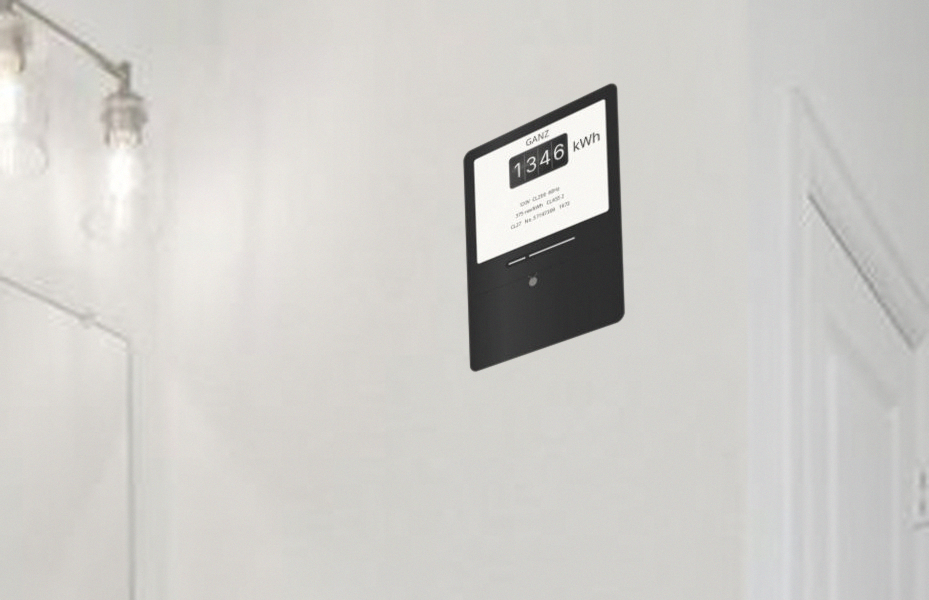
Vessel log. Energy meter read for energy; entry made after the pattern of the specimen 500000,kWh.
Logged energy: 1346,kWh
